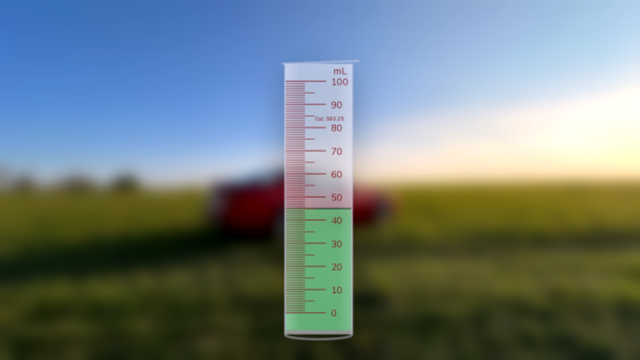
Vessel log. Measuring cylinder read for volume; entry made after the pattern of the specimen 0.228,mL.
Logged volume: 45,mL
